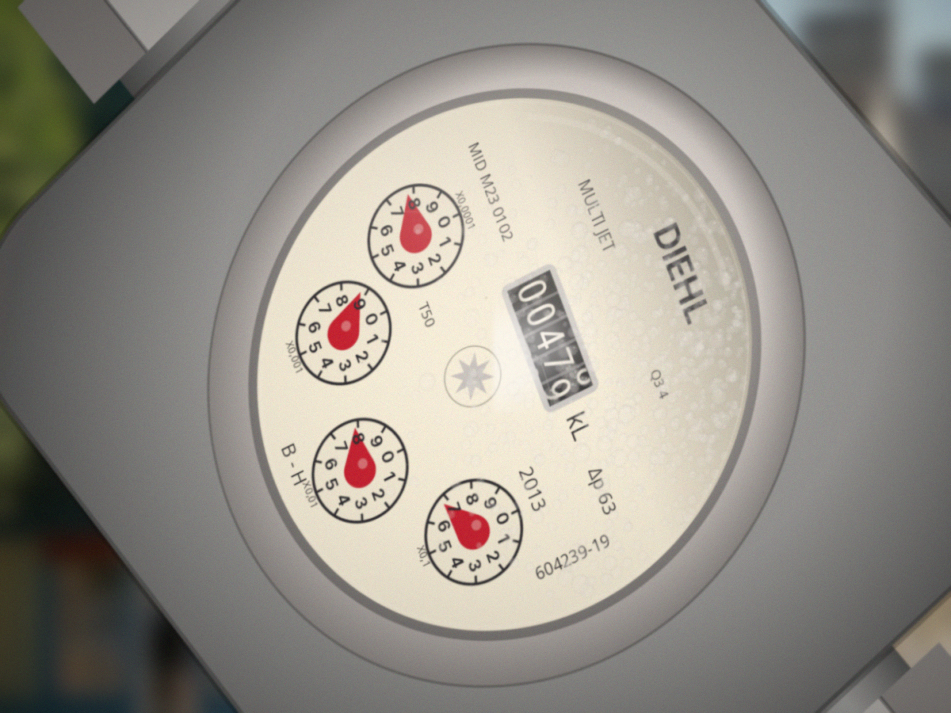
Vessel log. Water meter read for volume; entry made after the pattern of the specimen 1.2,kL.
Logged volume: 478.6787,kL
